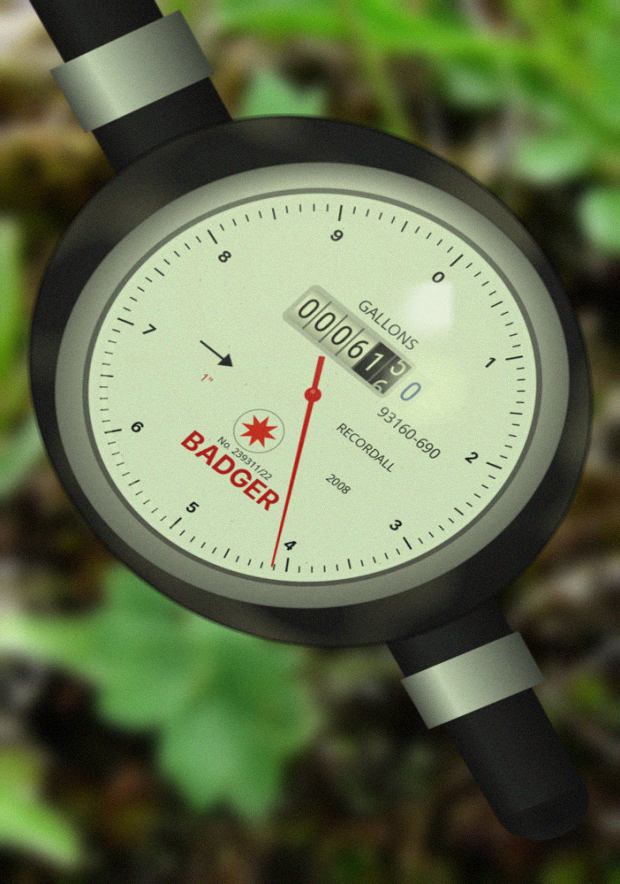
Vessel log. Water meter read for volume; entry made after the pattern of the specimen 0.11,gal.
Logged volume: 6154.1,gal
